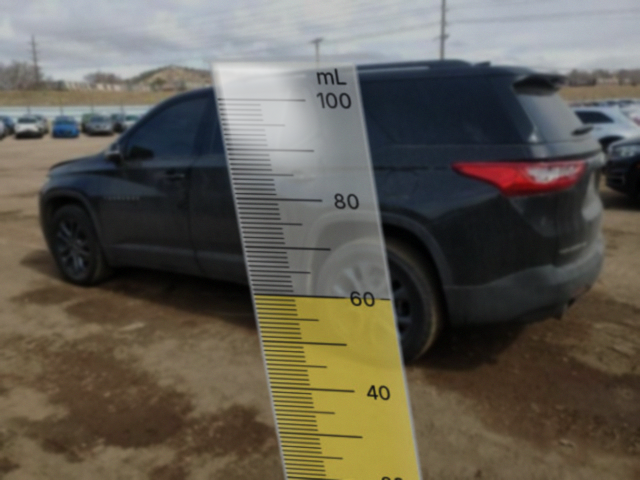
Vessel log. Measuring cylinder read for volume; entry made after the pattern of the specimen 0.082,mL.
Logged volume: 60,mL
